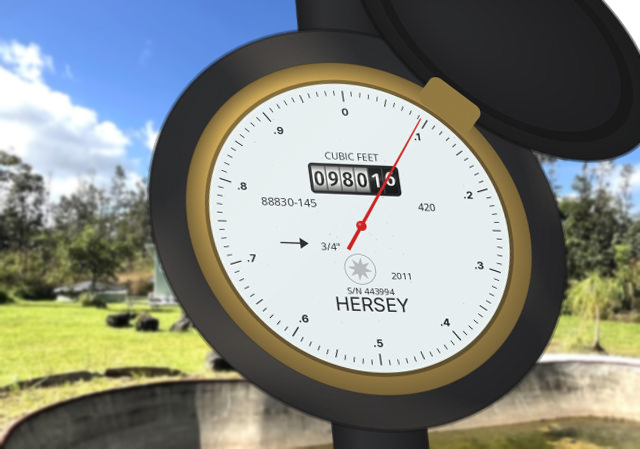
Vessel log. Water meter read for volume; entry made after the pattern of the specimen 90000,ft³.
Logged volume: 98016.09,ft³
